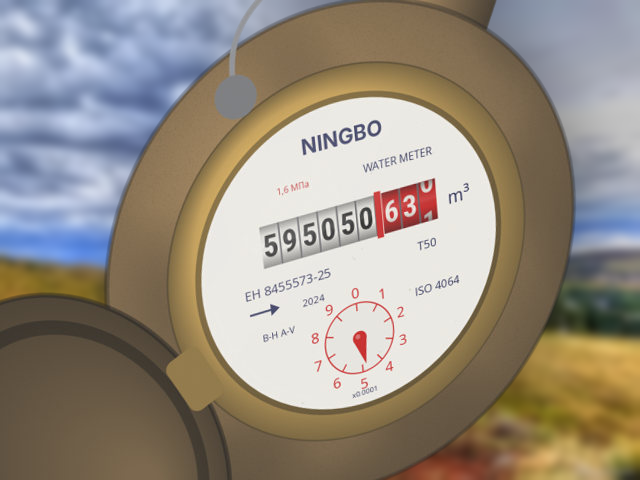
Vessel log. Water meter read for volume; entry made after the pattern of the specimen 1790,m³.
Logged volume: 595050.6304,m³
